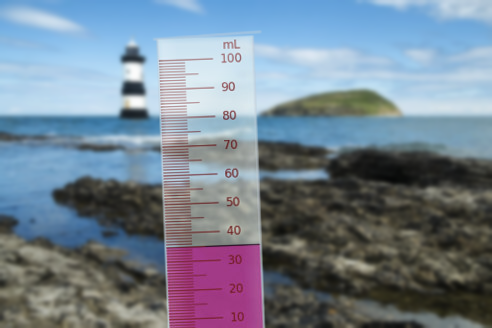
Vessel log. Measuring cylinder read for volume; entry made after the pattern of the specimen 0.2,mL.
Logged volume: 35,mL
